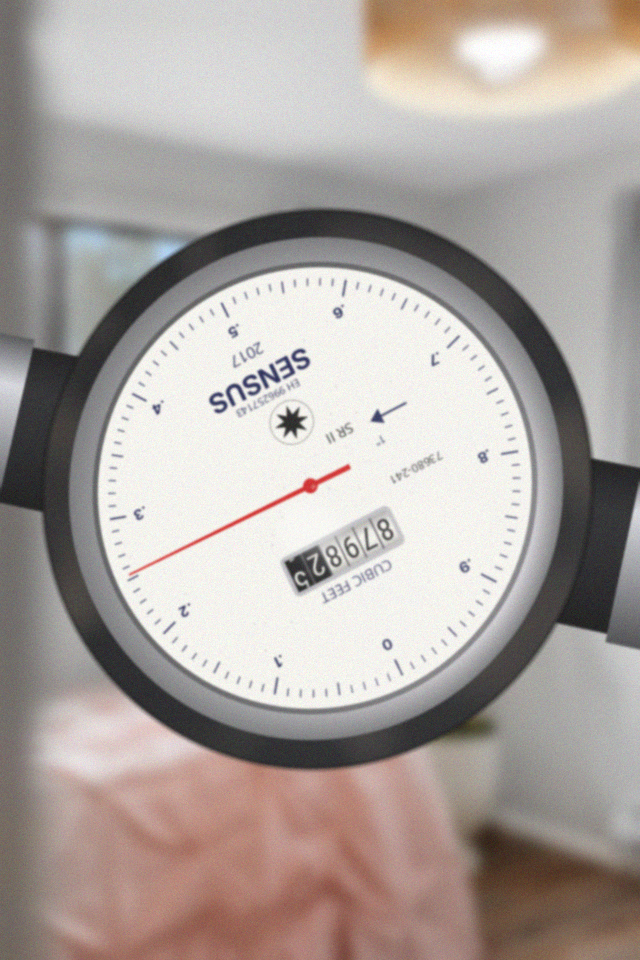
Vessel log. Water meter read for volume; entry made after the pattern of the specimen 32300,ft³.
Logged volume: 879825.25,ft³
